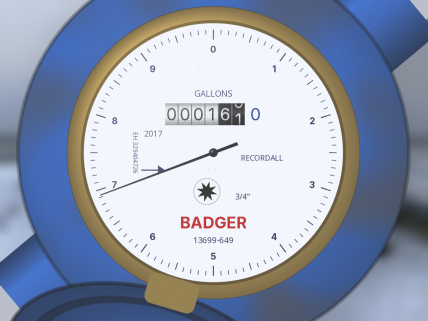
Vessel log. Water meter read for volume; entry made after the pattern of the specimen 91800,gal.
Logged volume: 1606.9,gal
